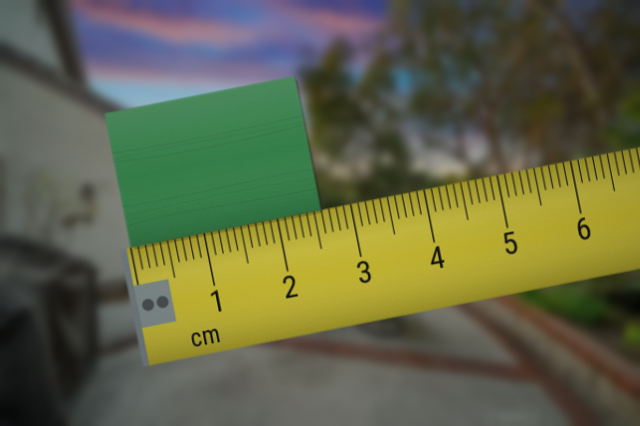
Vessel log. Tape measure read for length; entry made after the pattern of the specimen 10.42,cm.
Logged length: 2.6,cm
